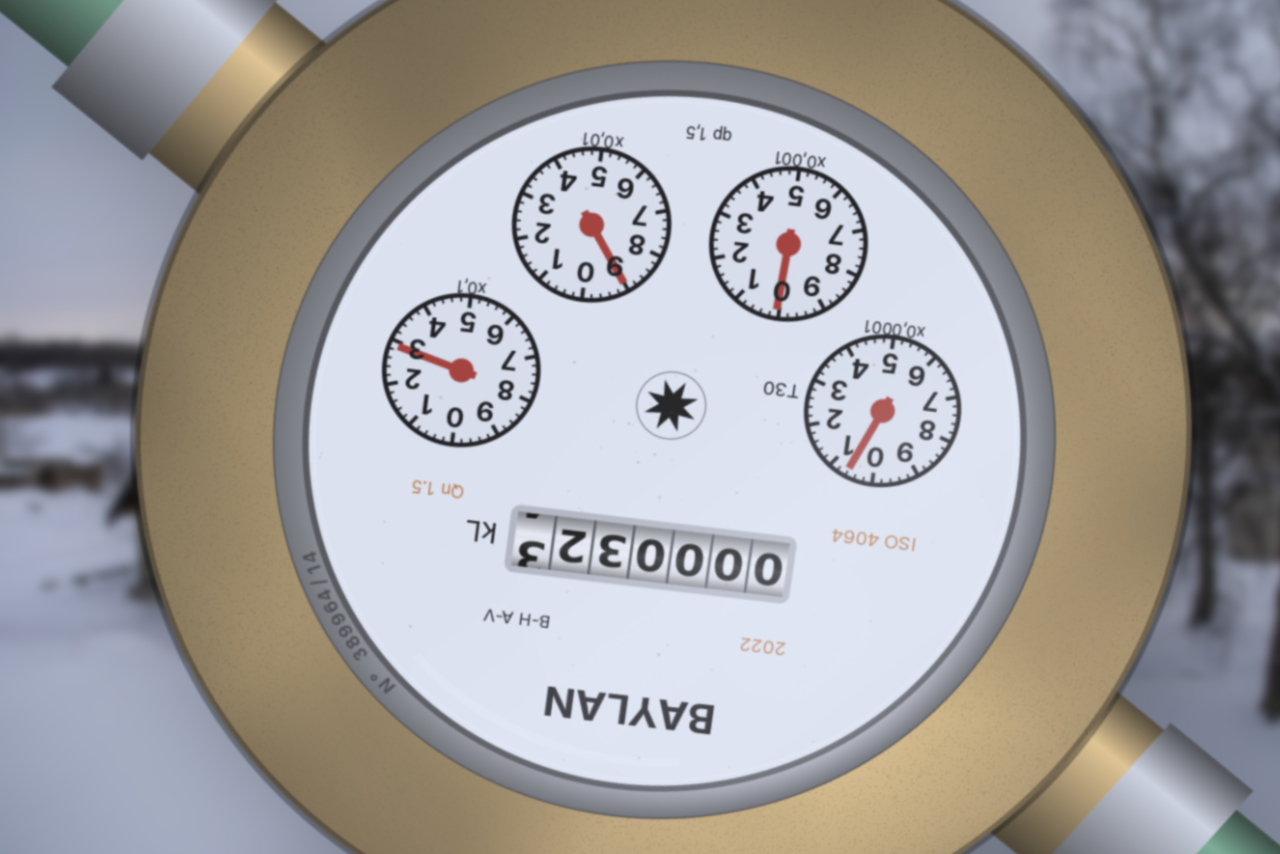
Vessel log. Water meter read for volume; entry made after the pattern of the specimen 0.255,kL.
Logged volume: 323.2900,kL
